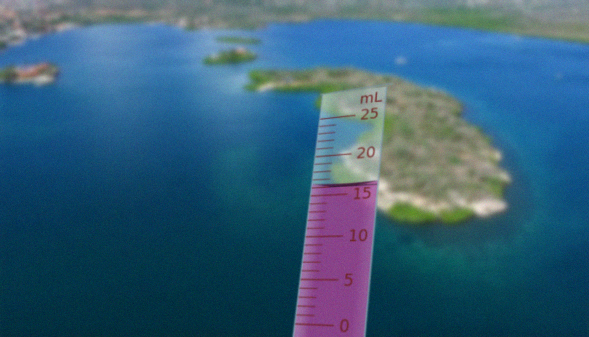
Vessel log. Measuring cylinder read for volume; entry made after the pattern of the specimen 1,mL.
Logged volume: 16,mL
